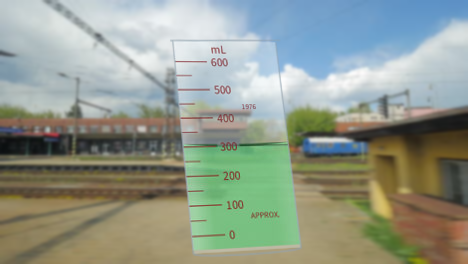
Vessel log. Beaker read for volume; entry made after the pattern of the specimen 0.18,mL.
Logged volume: 300,mL
